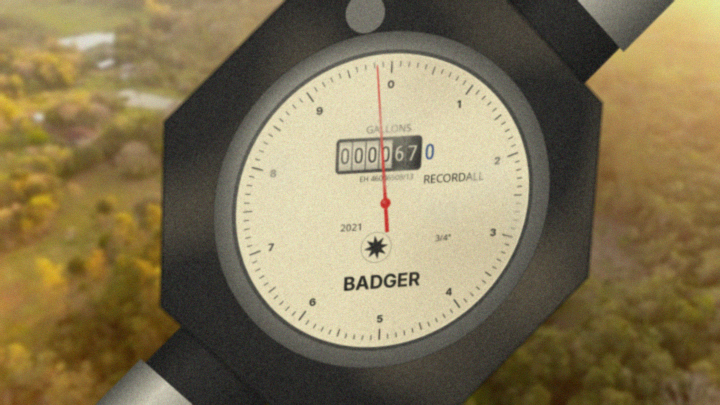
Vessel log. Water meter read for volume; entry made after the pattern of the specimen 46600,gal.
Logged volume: 669.8,gal
